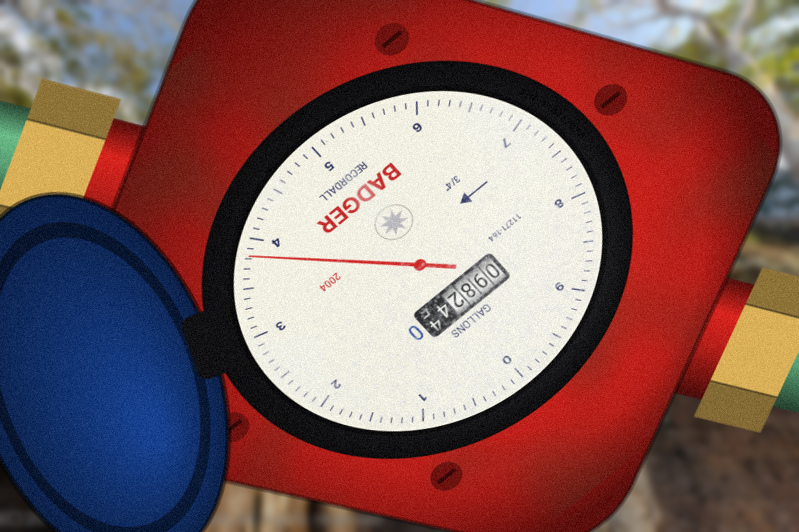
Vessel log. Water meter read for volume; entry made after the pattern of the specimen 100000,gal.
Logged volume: 982443.8,gal
